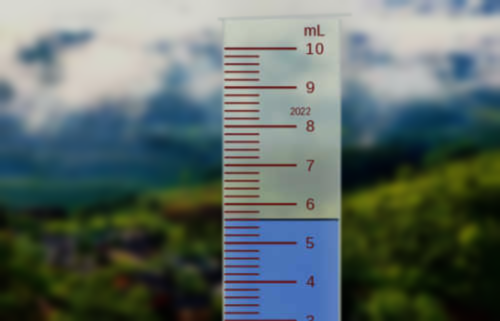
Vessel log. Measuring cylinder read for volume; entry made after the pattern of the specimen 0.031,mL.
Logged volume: 5.6,mL
